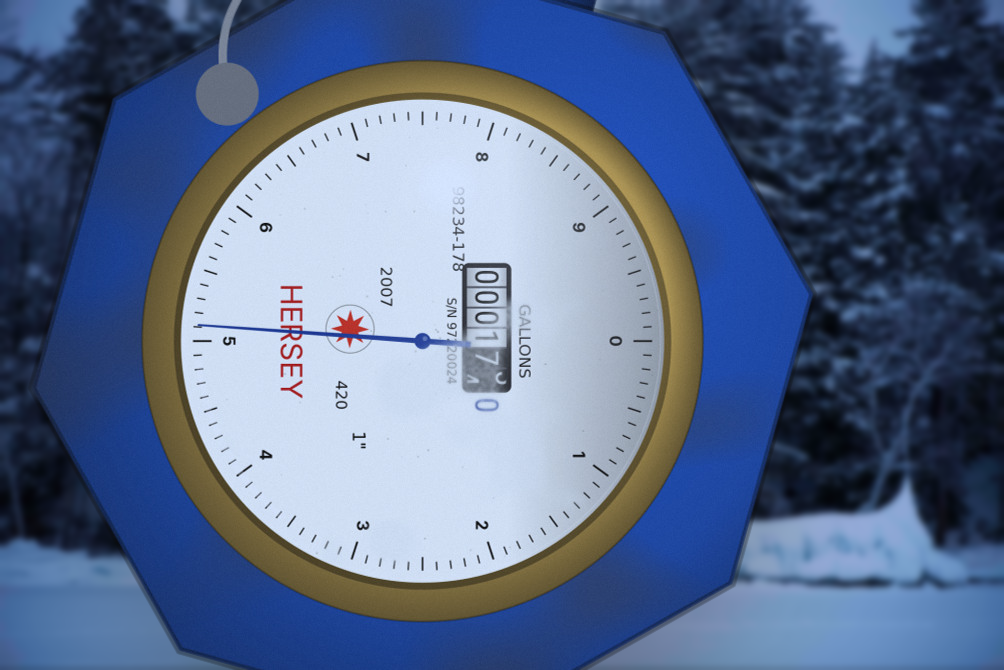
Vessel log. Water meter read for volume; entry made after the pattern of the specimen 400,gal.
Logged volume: 1735.1,gal
